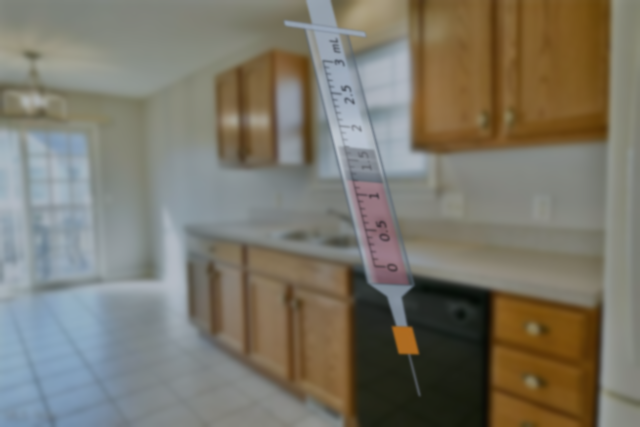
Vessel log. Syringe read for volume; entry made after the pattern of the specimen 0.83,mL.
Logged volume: 1.2,mL
